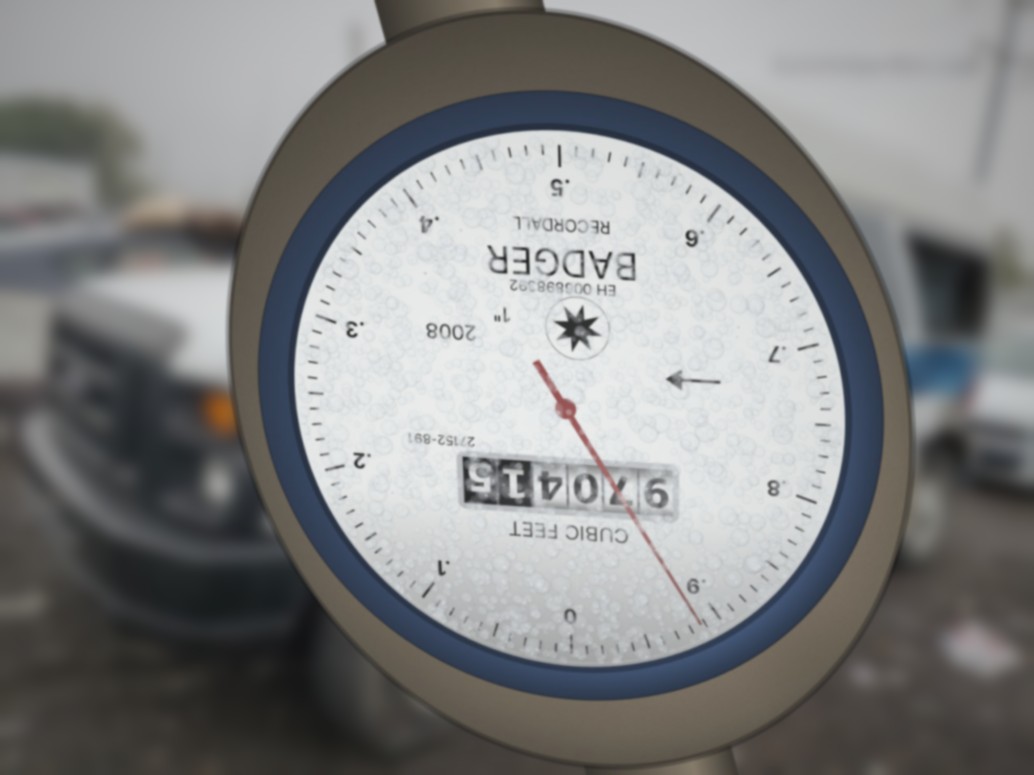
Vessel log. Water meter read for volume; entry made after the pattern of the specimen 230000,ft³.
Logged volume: 970414.91,ft³
